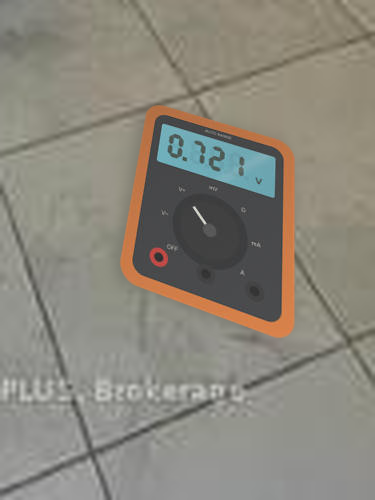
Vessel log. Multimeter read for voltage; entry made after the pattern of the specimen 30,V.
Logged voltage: 0.721,V
